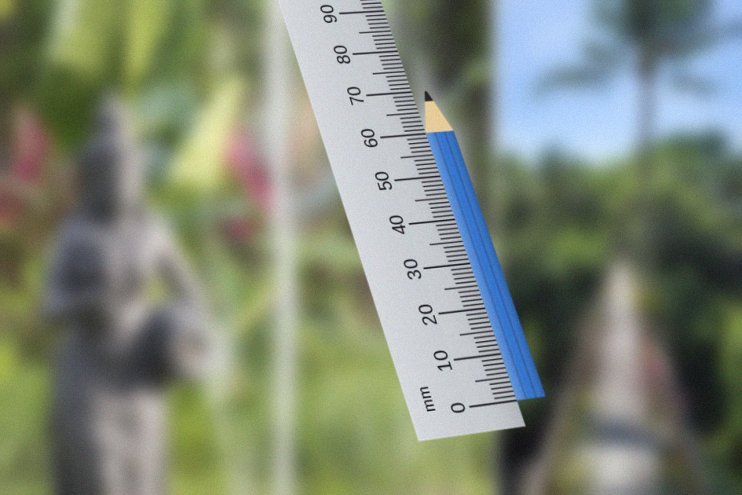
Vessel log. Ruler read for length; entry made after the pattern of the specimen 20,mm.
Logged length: 70,mm
